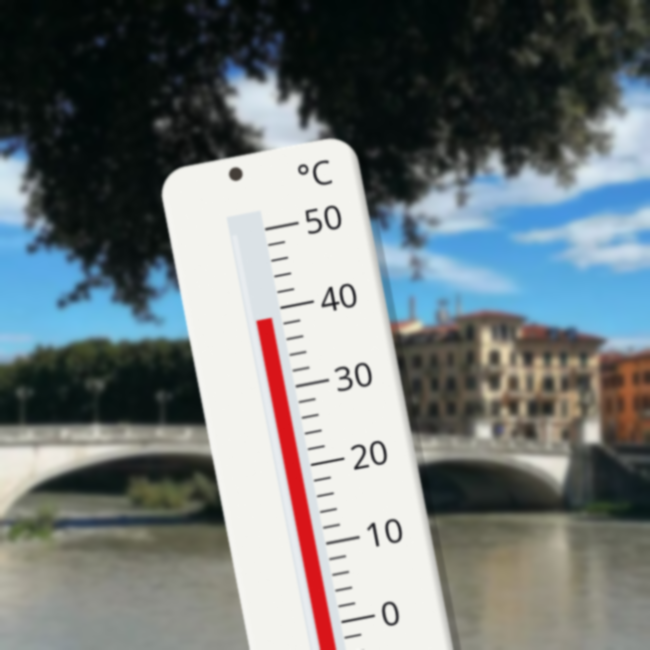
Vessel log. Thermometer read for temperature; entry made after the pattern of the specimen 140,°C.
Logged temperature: 39,°C
